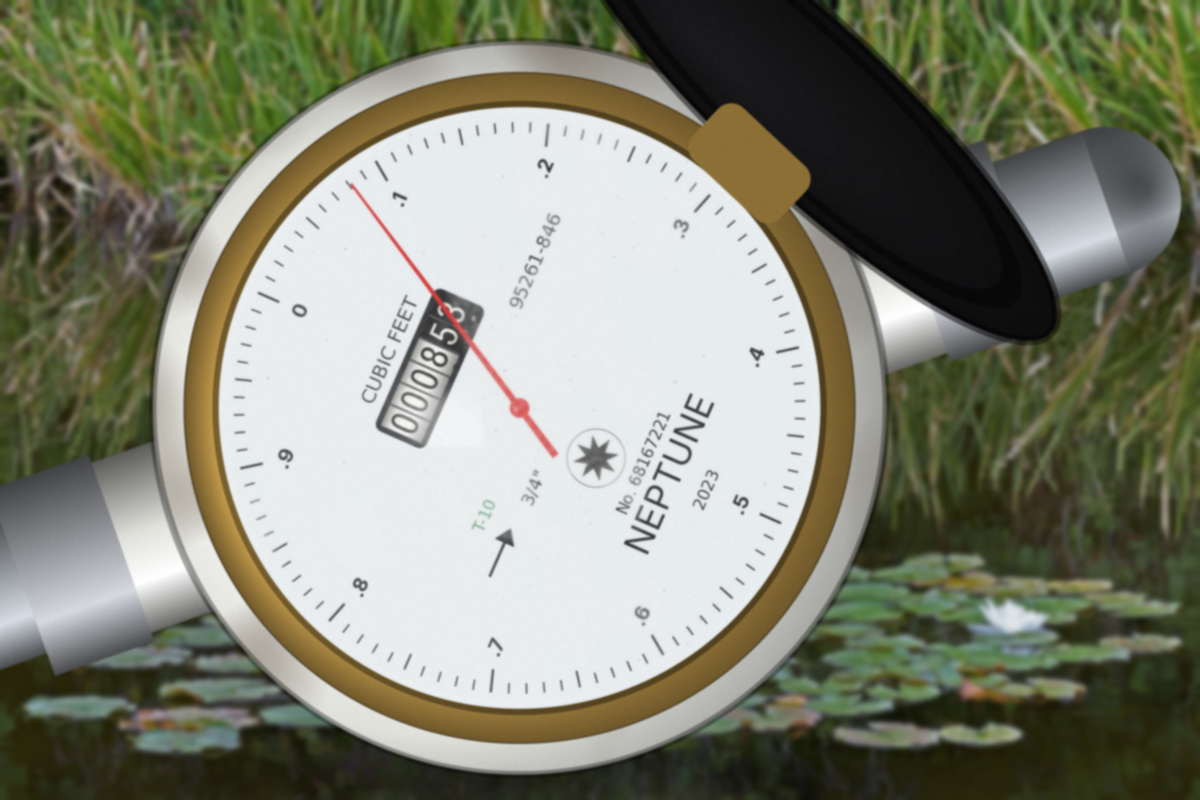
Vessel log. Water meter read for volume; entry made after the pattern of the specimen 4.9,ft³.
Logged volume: 853.08,ft³
